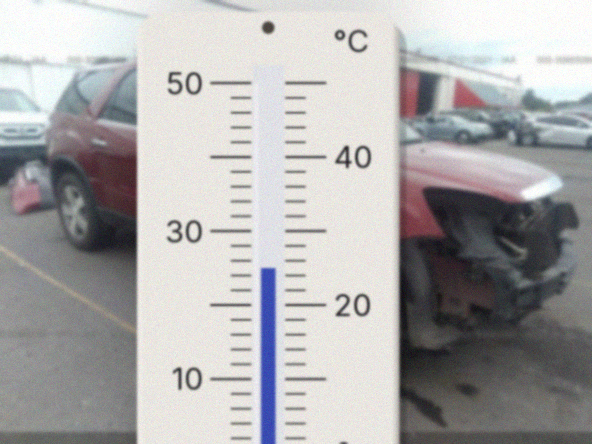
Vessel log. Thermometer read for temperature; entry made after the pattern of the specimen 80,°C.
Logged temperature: 25,°C
